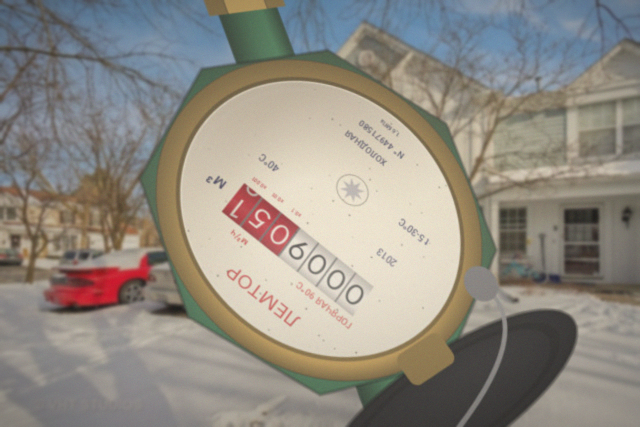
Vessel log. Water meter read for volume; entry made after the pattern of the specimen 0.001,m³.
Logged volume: 9.051,m³
